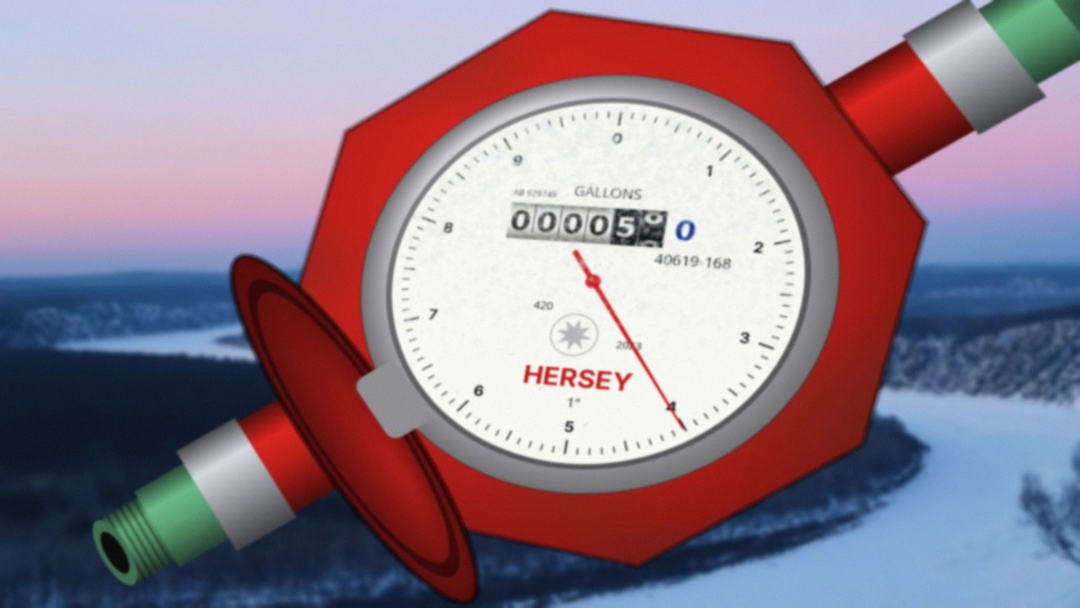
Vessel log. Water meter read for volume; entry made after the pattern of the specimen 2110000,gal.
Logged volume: 584.0,gal
